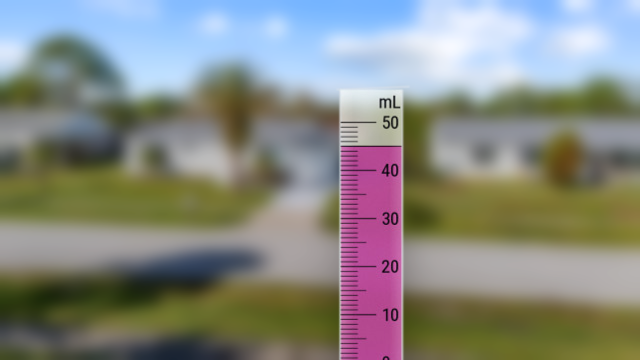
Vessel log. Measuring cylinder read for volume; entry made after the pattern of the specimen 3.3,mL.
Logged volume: 45,mL
